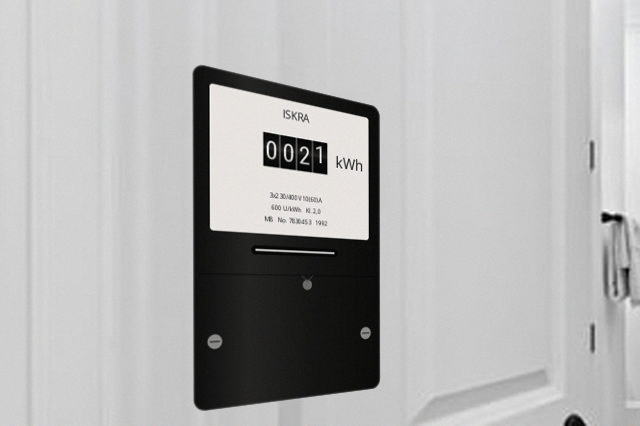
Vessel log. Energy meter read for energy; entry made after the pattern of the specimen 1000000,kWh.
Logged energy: 21,kWh
